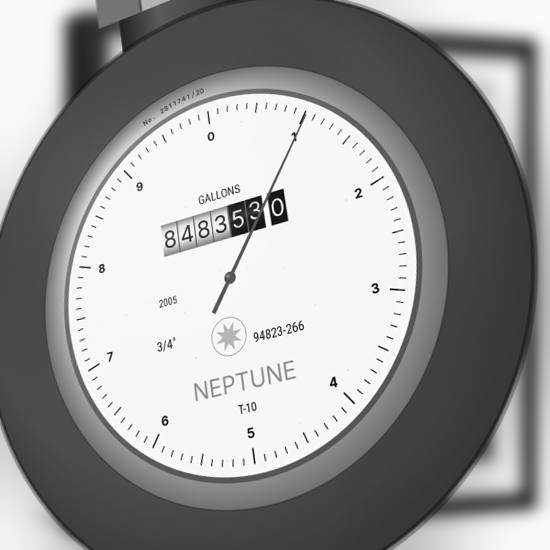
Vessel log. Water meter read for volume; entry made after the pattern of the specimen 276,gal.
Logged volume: 8483531.0,gal
